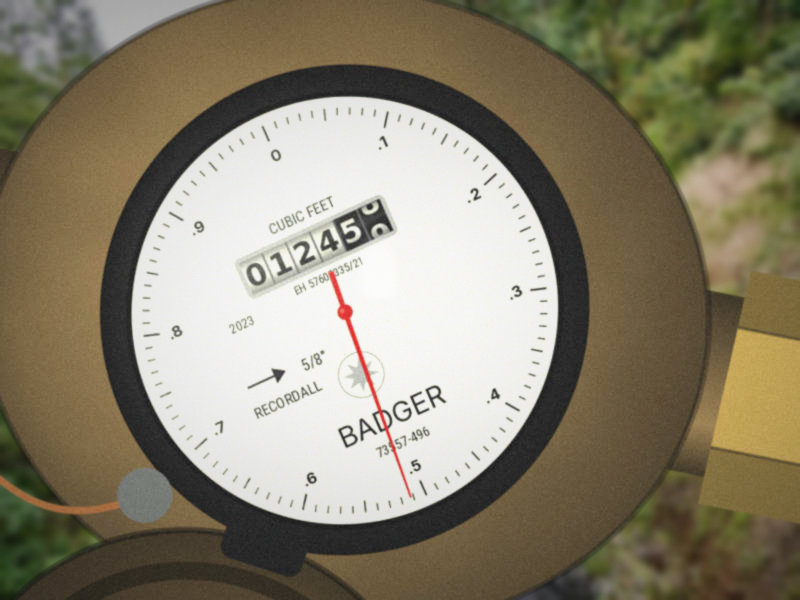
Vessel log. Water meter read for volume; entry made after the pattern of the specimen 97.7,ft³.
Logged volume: 12458.51,ft³
